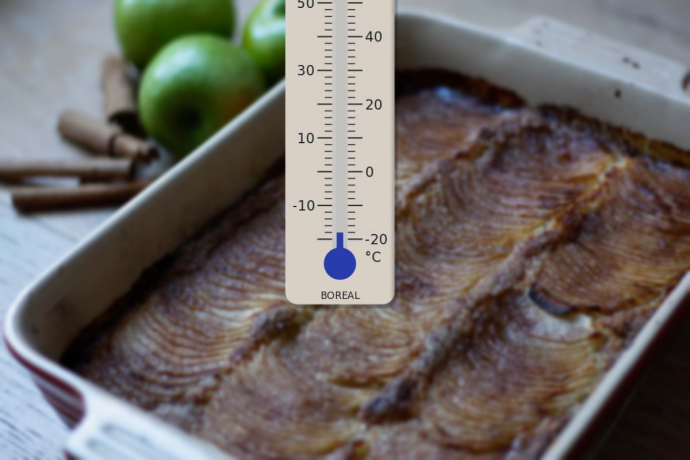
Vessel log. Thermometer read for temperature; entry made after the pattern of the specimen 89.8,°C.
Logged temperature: -18,°C
